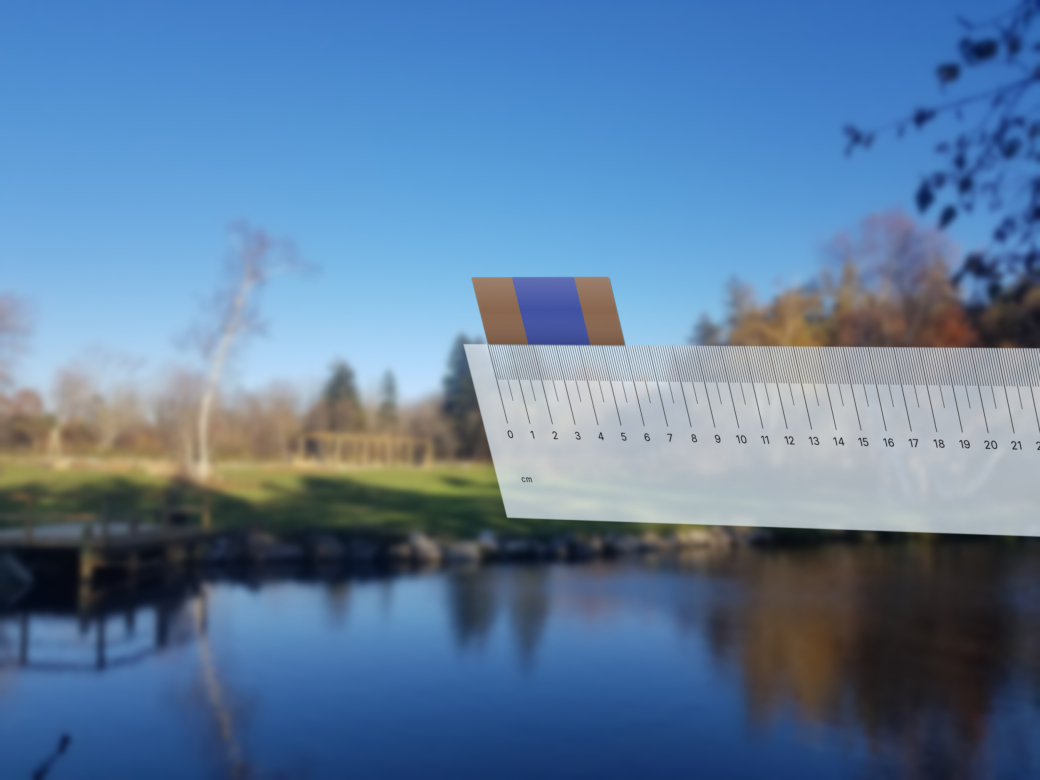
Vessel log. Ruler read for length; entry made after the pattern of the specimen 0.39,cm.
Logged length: 6,cm
